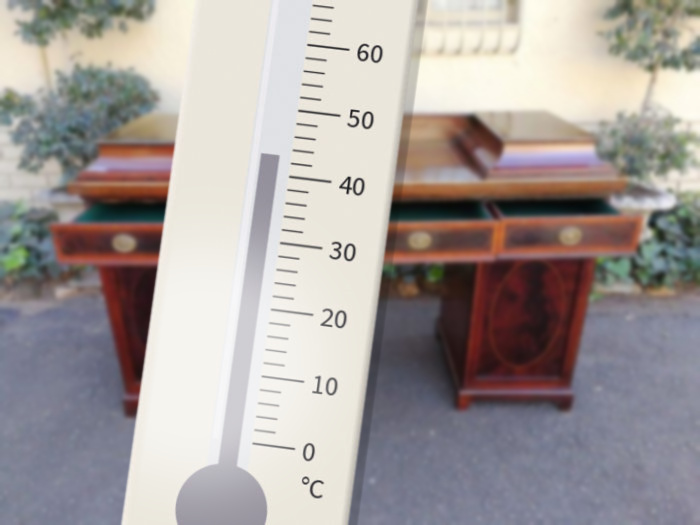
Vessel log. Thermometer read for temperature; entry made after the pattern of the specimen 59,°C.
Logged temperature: 43,°C
